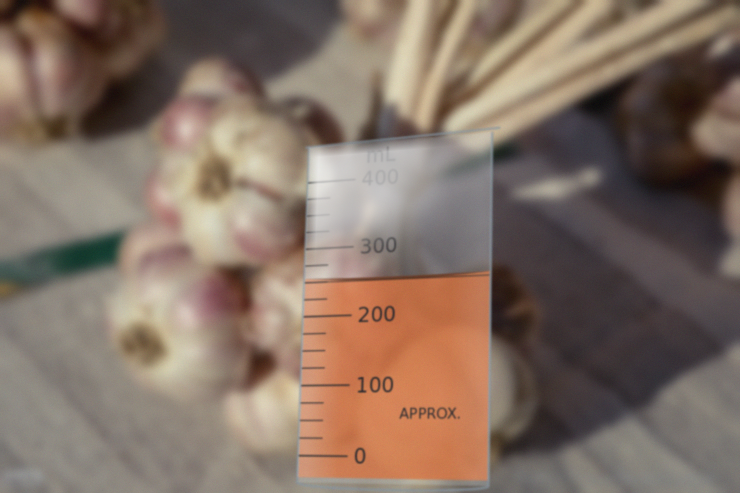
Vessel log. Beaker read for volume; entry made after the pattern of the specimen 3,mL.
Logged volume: 250,mL
